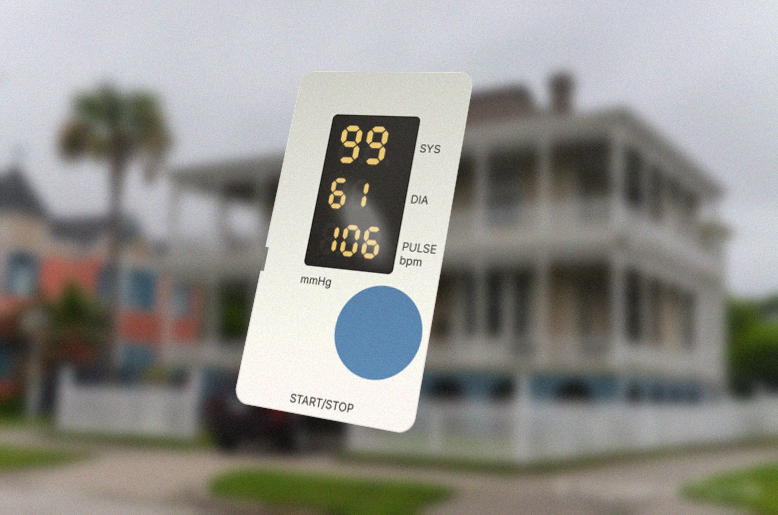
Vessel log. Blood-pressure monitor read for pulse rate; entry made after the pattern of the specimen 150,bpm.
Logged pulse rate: 106,bpm
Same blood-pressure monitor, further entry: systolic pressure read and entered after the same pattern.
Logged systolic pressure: 99,mmHg
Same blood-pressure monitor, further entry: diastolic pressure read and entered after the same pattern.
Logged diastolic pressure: 61,mmHg
